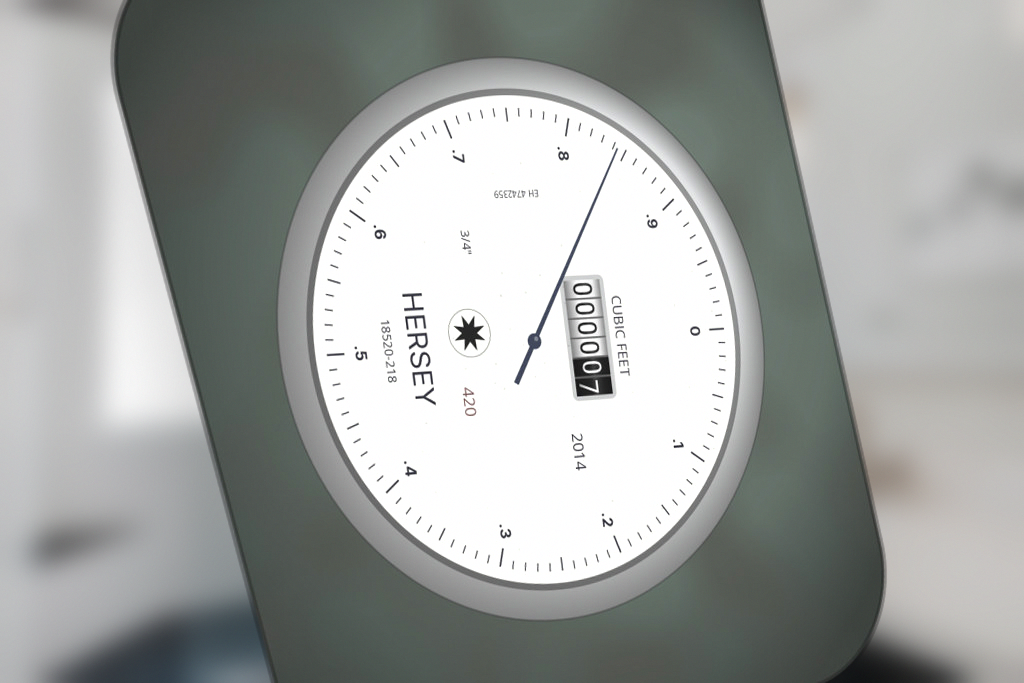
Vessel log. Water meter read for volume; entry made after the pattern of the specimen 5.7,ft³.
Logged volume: 6.84,ft³
